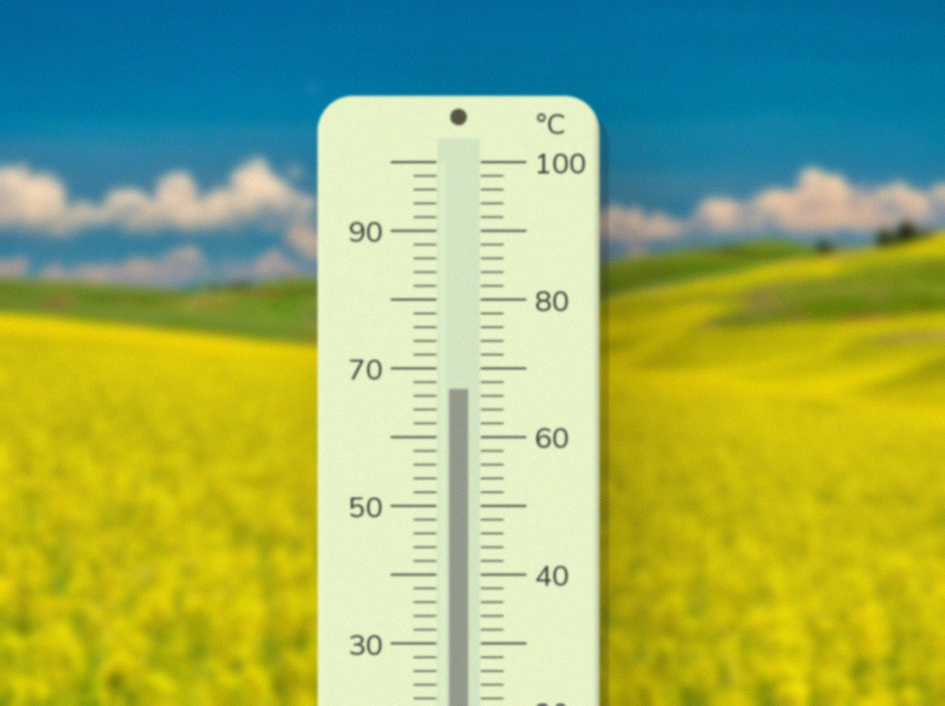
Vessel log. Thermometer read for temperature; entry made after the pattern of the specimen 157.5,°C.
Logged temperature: 67,°C
